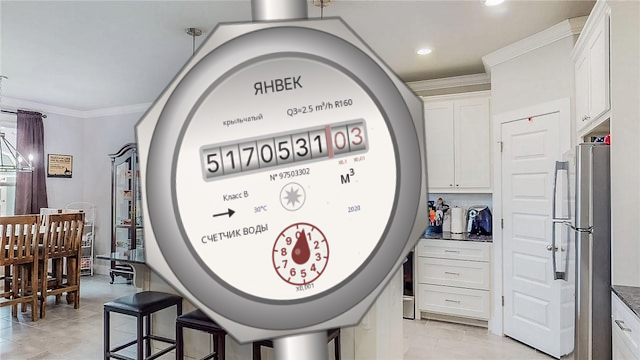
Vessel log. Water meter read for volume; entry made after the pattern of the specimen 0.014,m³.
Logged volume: 5170531.030,m³
